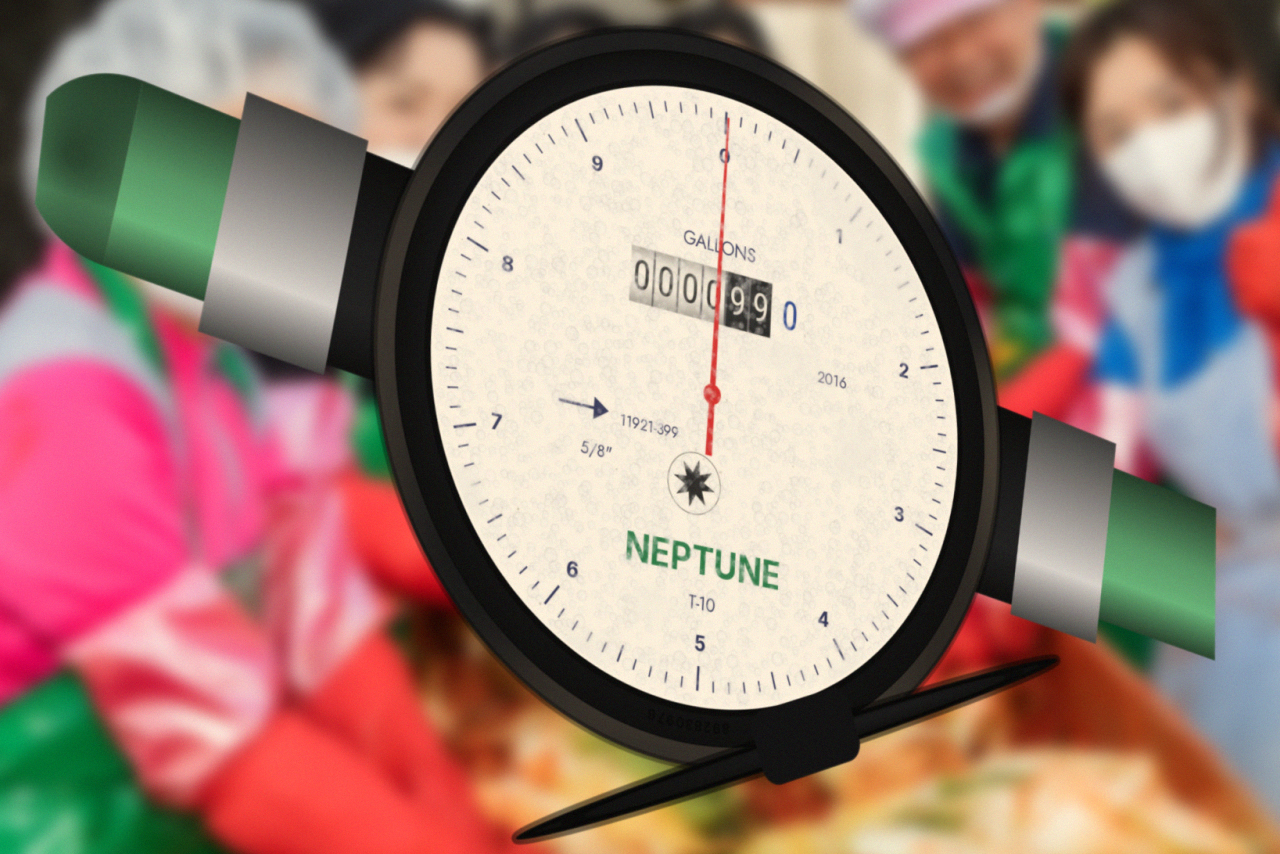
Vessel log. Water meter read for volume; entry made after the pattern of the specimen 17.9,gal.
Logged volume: 990.0,gal
